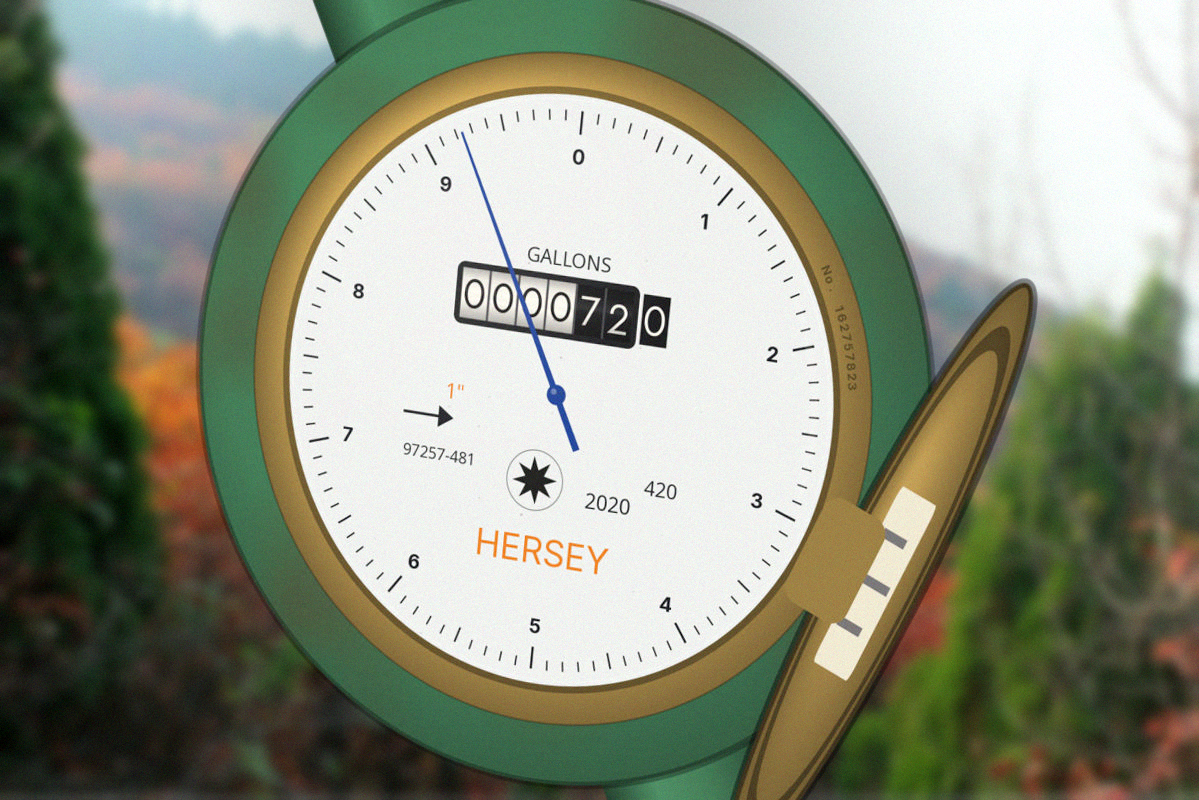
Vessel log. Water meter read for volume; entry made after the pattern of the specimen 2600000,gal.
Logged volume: 719.2,gal
